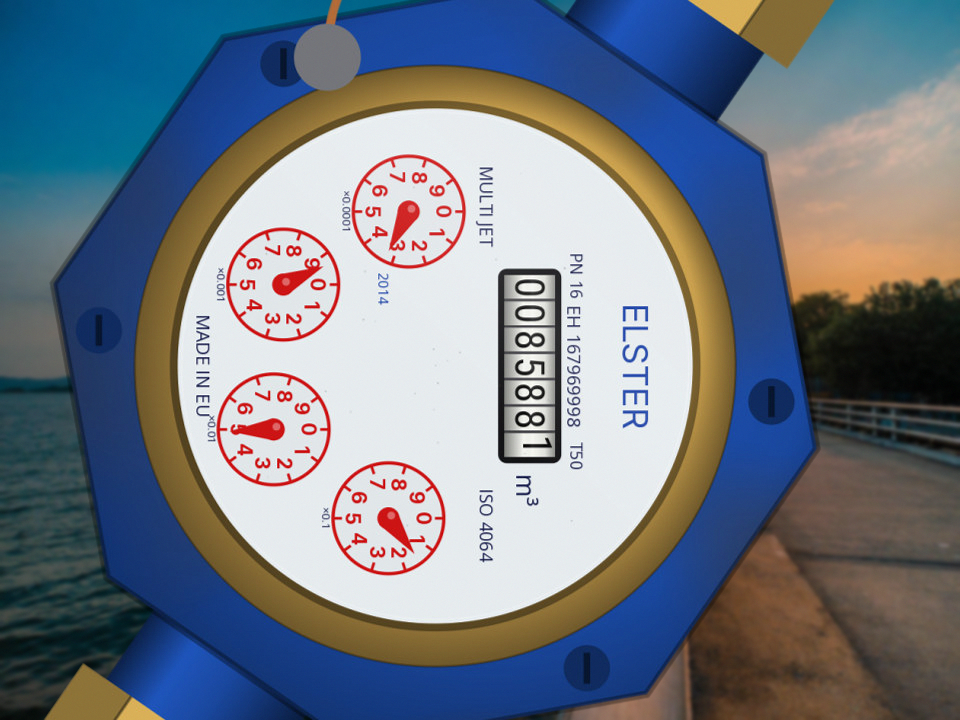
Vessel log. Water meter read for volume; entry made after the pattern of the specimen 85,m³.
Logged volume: 85881.1493,m³
